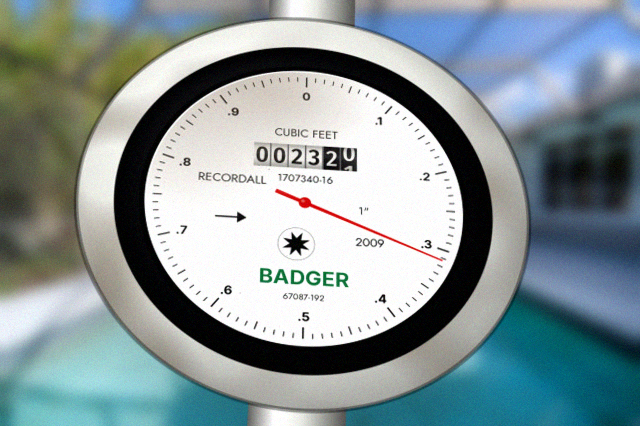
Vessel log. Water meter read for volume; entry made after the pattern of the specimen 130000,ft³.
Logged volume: 2320.31,ft³
